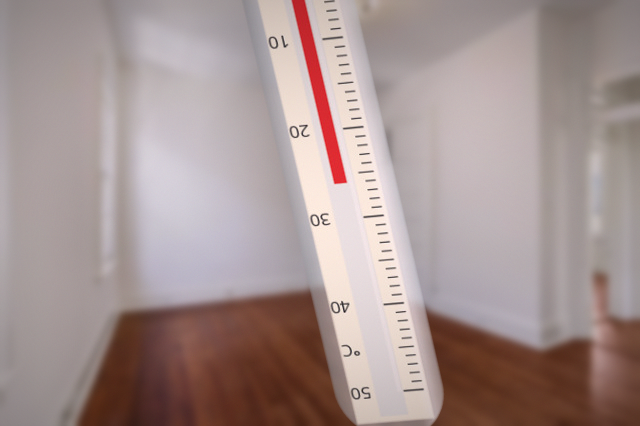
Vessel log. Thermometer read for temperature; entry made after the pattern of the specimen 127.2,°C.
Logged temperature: 26,°C
